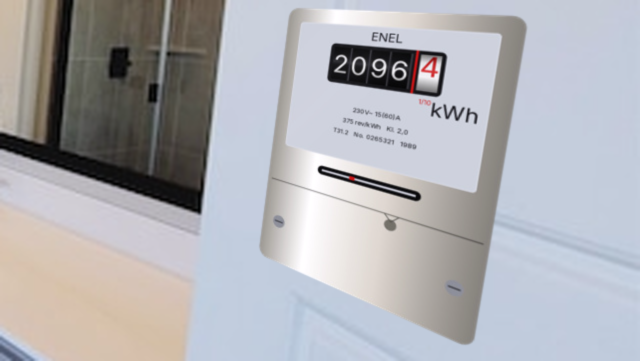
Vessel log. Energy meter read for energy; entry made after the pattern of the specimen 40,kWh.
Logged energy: 2096.4,kWh
